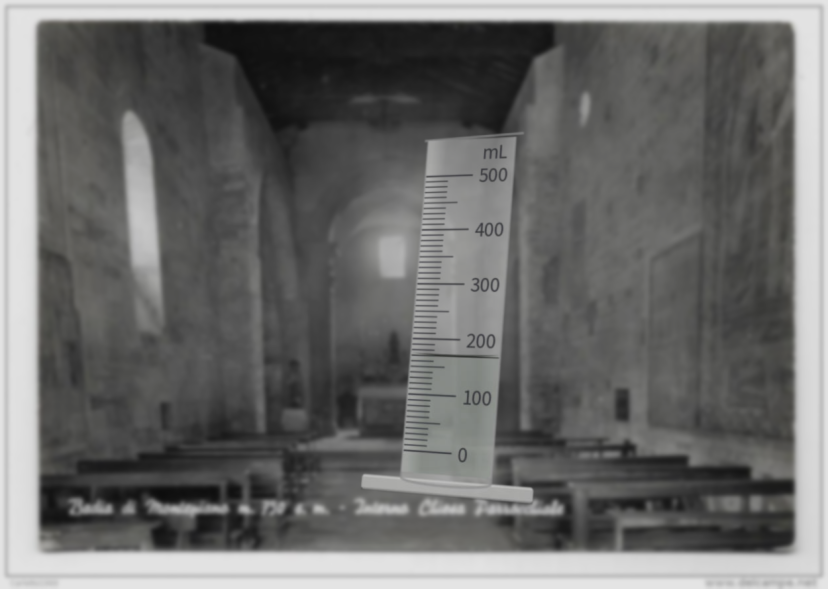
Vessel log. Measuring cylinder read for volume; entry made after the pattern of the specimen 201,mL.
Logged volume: 170,mL
